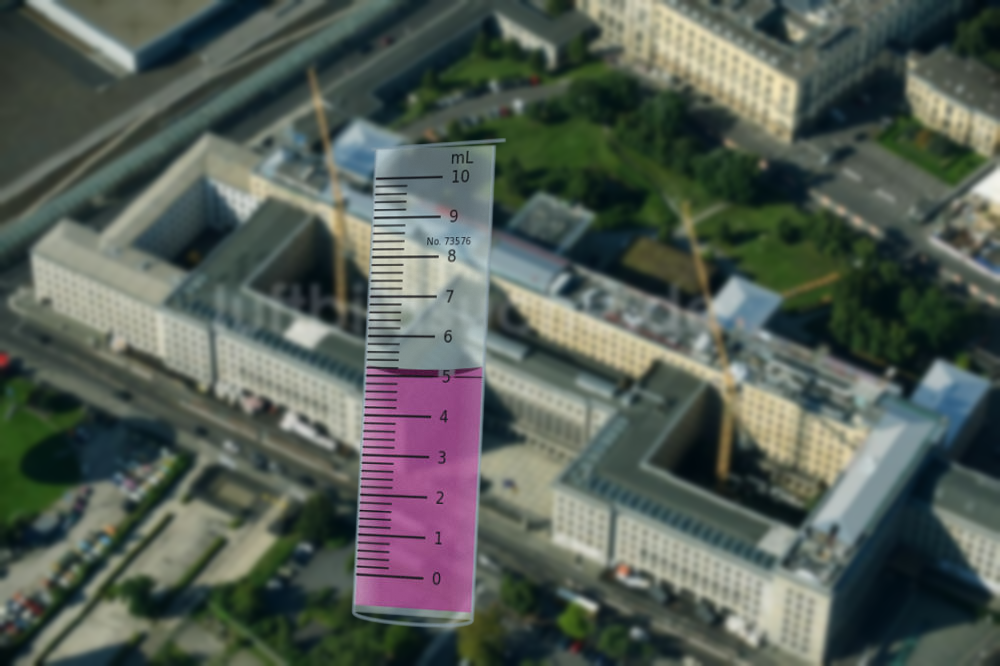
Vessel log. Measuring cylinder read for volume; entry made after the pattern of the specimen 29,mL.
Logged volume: 5,mL
